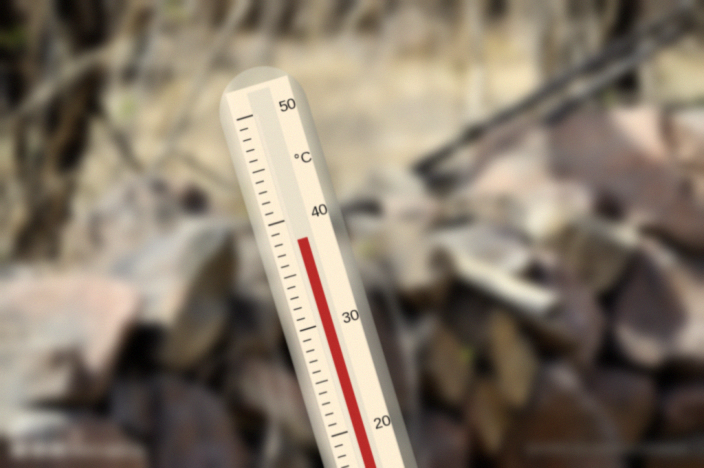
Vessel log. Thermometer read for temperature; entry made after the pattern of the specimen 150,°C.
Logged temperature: 38,°C
